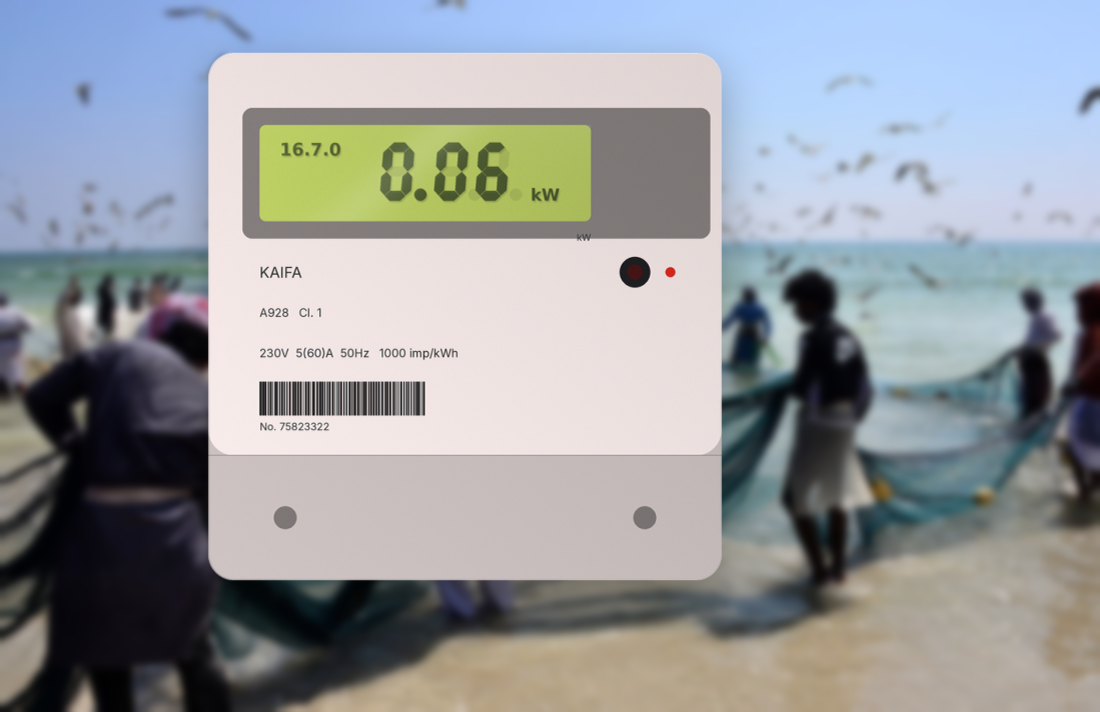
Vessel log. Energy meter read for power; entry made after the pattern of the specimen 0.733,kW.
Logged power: 0.06,kW
